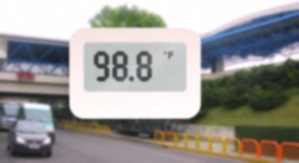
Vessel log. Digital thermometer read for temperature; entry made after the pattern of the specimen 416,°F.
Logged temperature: 98.8,°F
